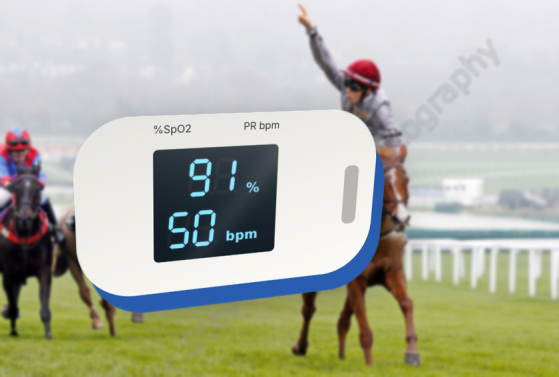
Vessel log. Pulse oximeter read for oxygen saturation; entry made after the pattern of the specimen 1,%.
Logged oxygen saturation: 91,%
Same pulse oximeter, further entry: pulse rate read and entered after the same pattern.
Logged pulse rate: 50,bpm
